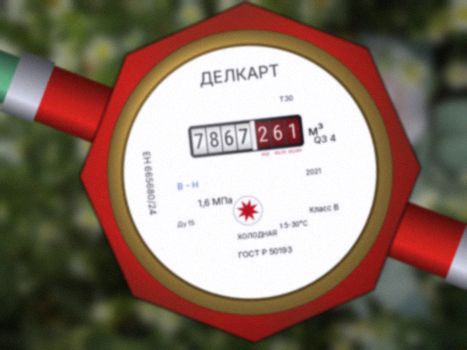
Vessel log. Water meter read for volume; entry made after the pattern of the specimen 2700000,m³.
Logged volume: 7867.261,m³
